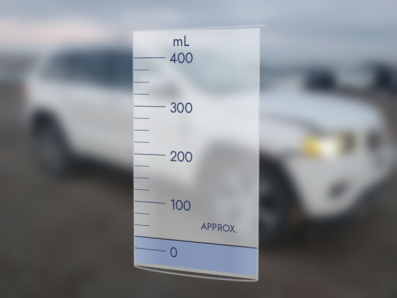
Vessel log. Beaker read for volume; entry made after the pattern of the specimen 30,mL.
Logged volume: 25,mL
